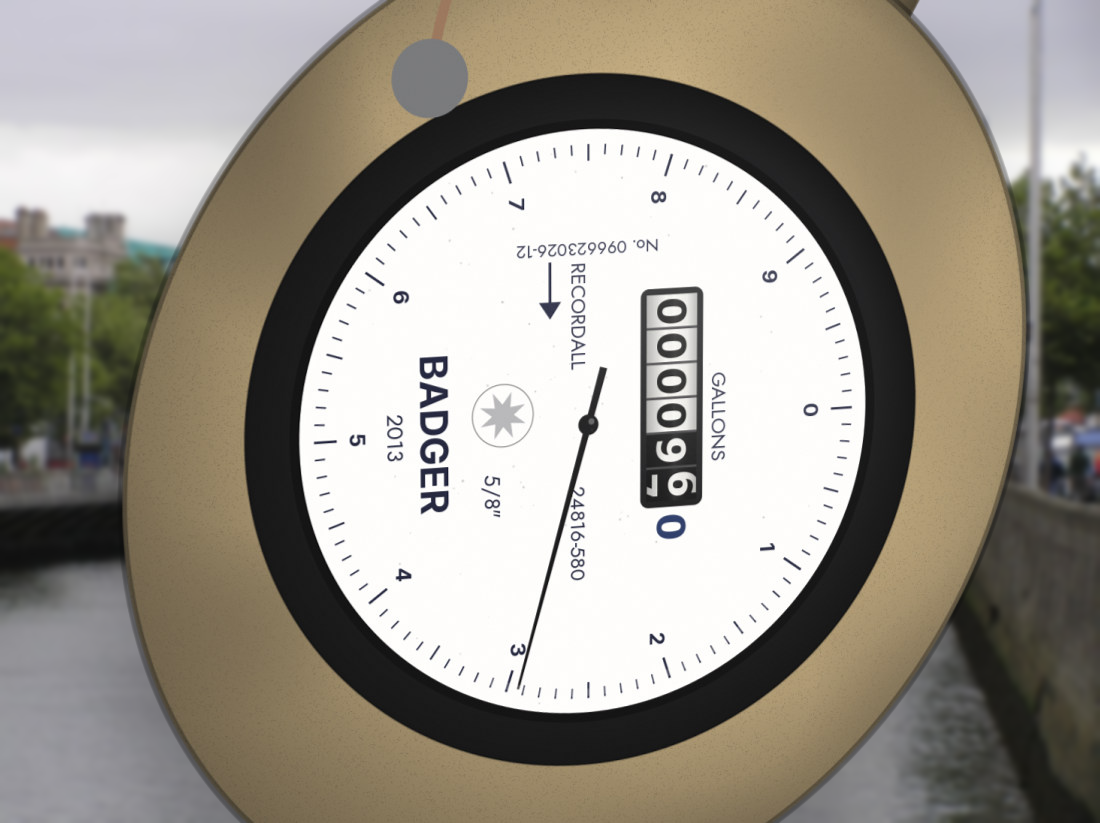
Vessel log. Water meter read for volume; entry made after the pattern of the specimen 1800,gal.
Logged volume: 962.9,gal
